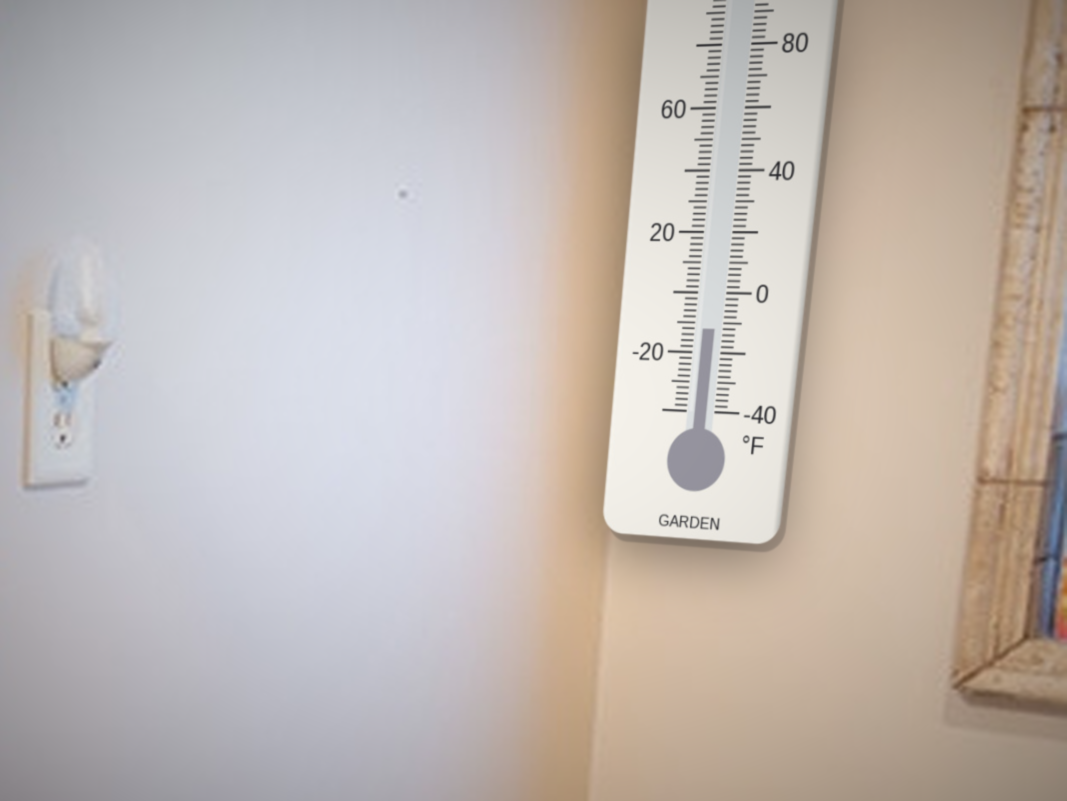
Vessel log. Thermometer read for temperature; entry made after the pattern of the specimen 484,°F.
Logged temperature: -12,°F
